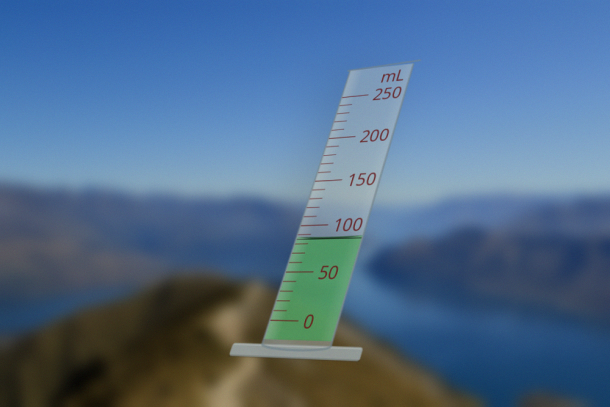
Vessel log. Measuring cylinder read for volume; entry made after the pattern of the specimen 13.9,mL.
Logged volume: 85,mL
